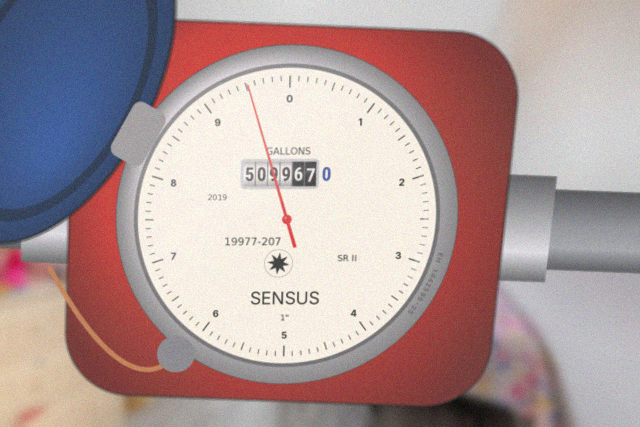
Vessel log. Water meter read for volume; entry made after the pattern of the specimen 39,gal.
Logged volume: 5099669.5,gal
